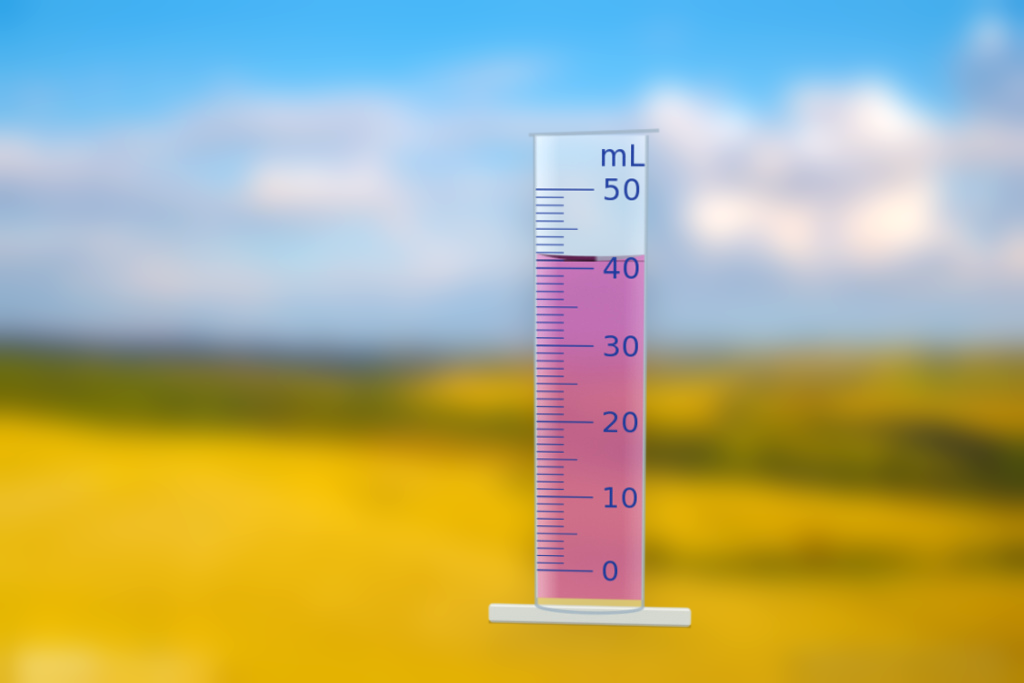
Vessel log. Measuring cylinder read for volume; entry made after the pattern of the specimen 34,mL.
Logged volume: 41,mL
